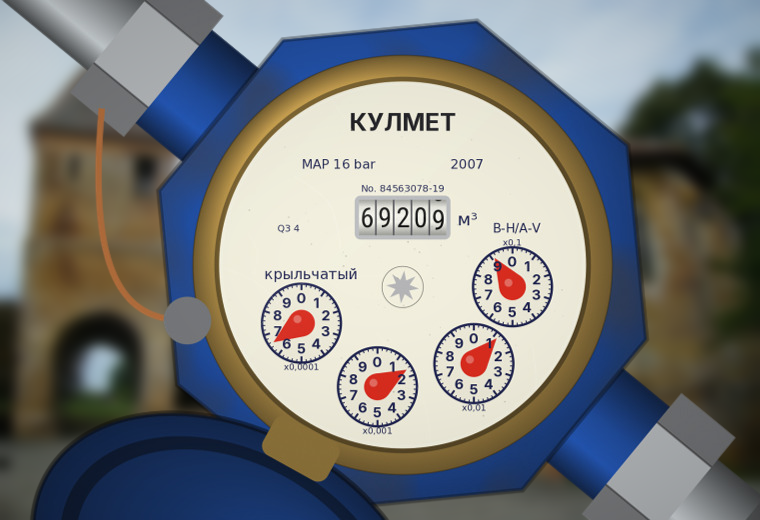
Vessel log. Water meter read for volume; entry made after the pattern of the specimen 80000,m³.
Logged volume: 69208.9116,m³
